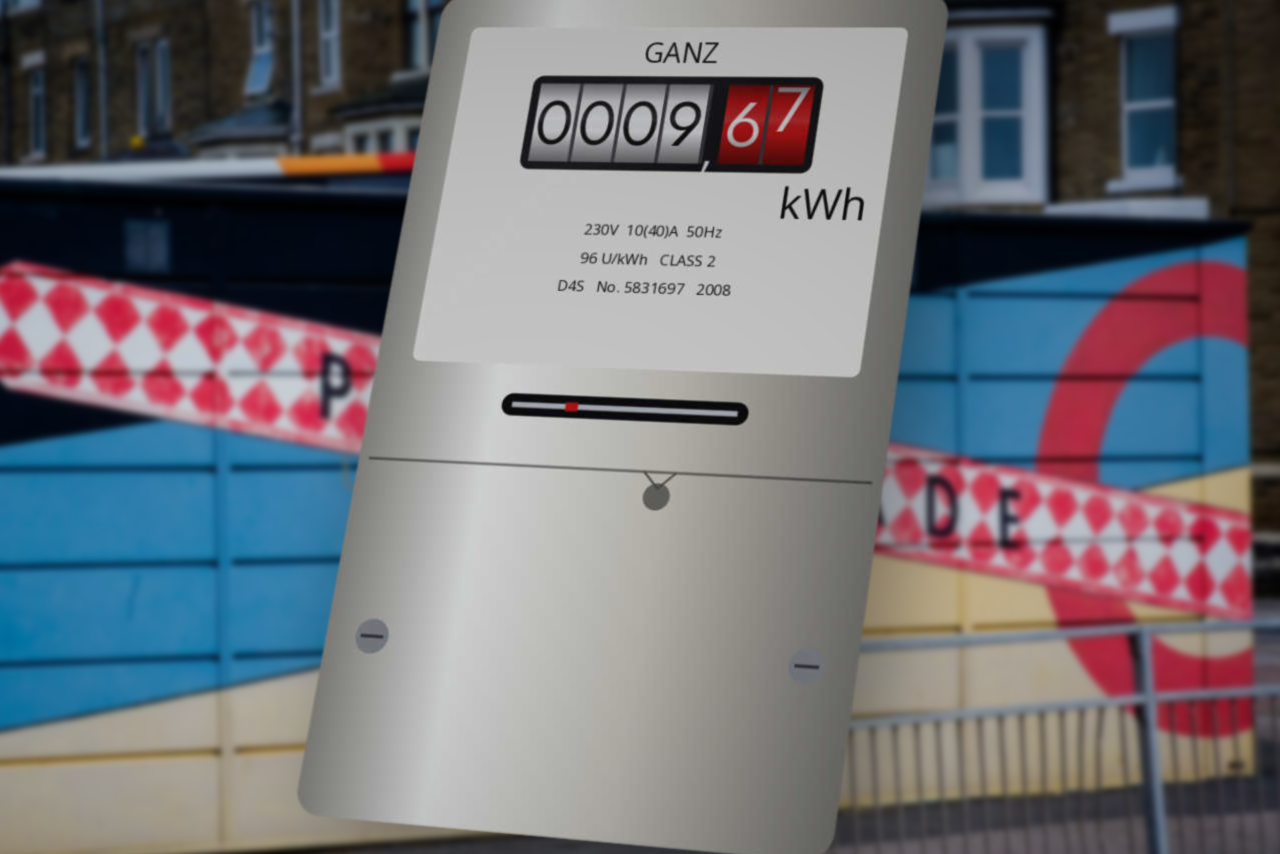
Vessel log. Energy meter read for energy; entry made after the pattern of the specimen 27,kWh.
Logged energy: 9.67,kWh
